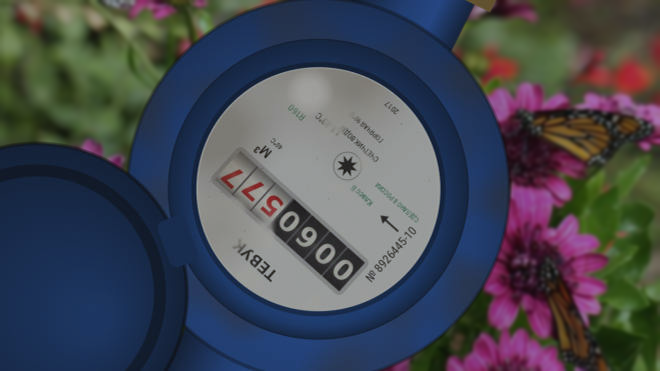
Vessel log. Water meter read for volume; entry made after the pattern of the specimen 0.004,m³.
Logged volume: 60.577,m³
